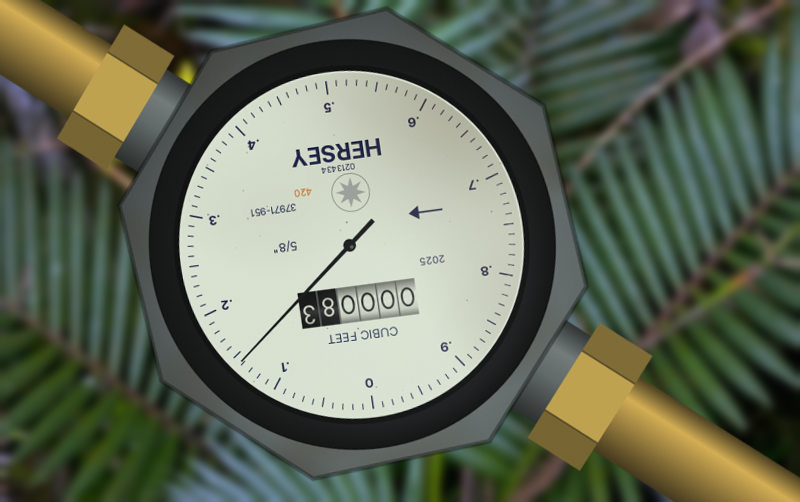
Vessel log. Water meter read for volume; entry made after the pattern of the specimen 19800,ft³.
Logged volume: 83.14,ft³
